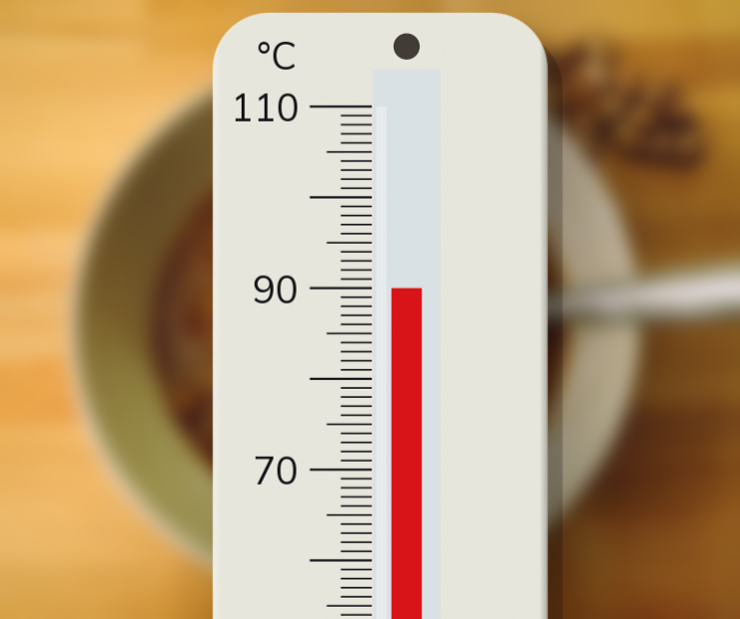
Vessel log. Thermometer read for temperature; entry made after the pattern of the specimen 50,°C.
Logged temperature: 90,°C
